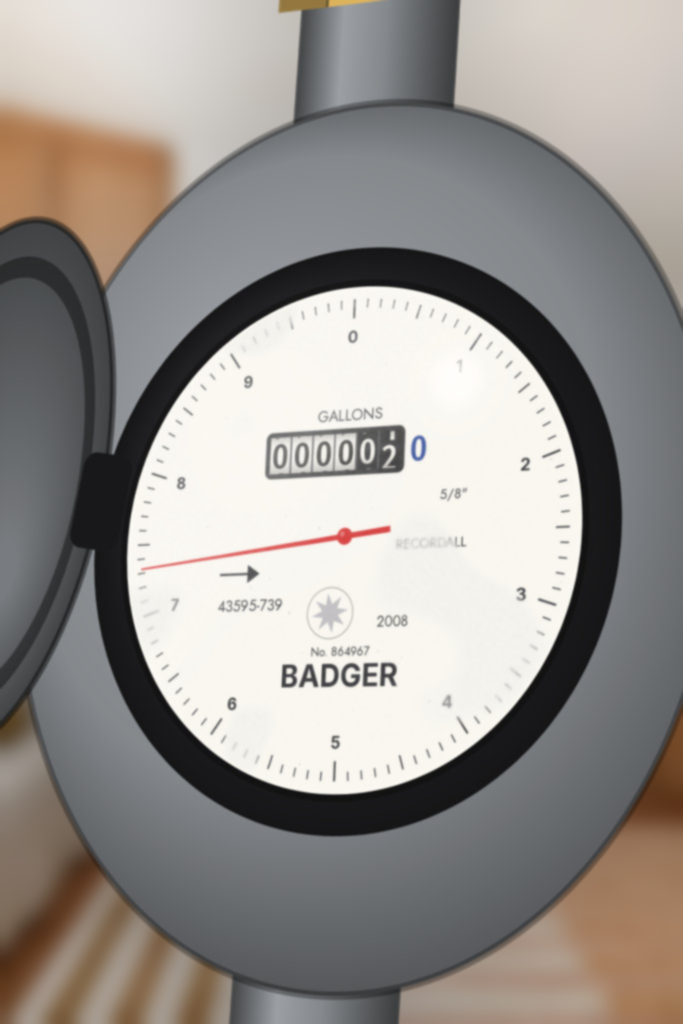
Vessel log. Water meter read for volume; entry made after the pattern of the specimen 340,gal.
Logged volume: 17.3,gal
